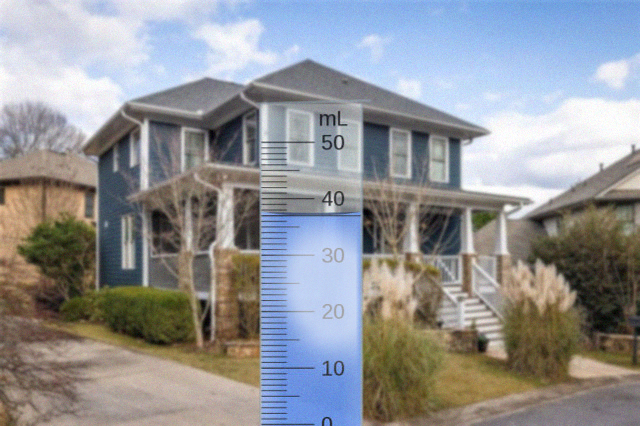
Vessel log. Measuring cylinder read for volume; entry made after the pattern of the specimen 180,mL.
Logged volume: 37,mL
